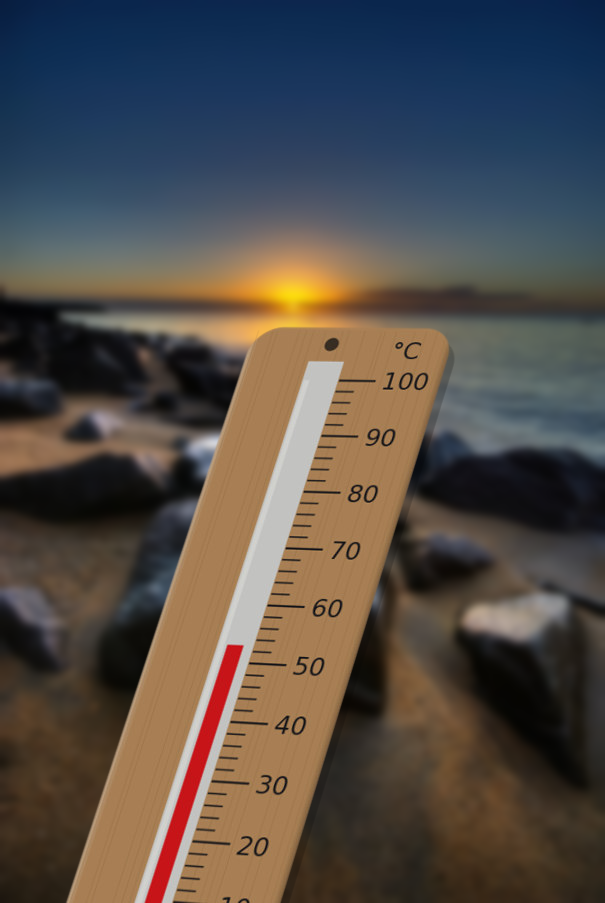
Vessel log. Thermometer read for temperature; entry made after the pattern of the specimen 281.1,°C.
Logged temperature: 53,°C
